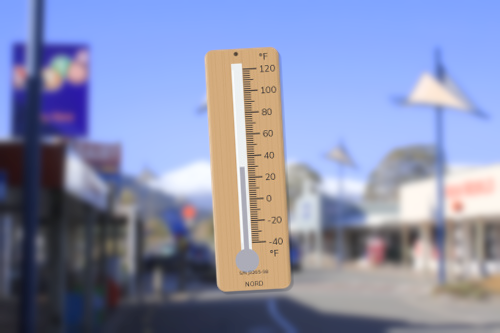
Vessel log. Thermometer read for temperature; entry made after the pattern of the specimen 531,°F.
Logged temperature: 30,°F
